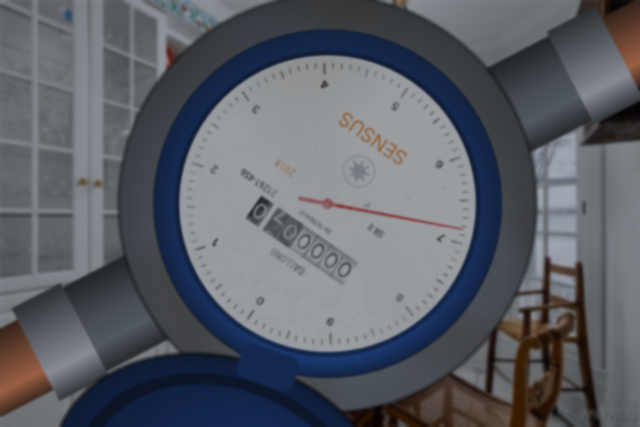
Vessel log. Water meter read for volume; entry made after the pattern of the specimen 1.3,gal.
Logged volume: 66.8,gal
